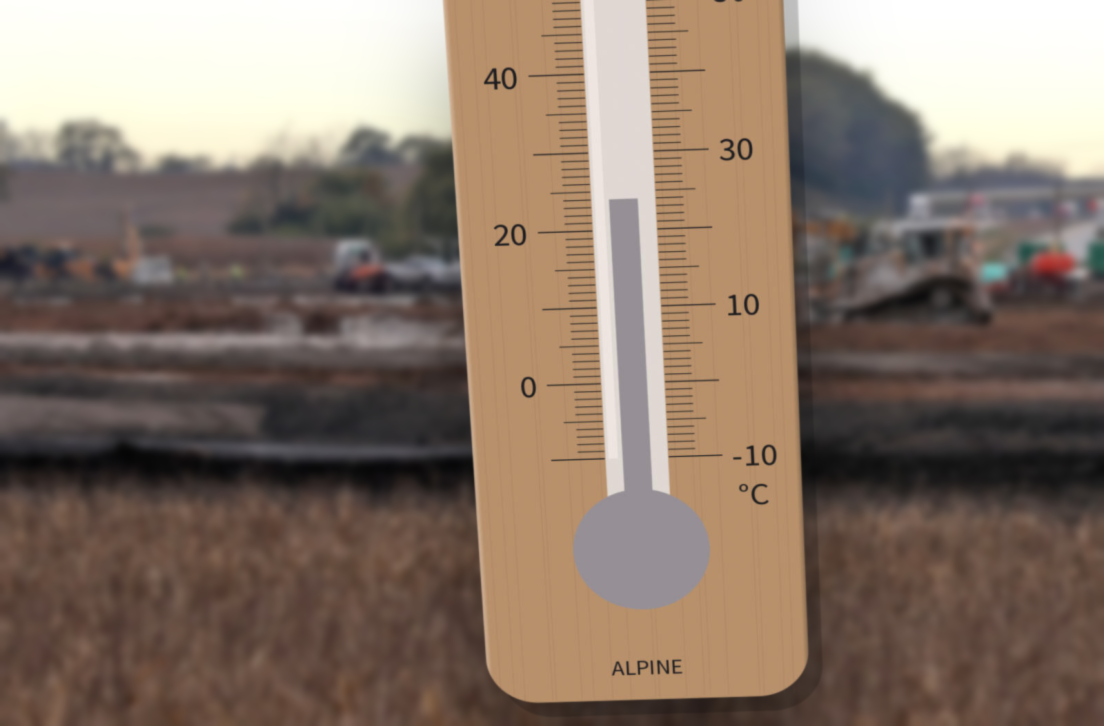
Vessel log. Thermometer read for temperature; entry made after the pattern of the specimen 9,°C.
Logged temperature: 24,°C
